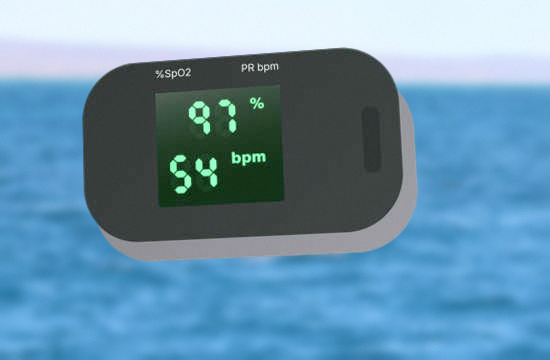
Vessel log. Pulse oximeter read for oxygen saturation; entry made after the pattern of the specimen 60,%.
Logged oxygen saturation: 97,%
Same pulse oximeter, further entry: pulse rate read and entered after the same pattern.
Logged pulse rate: 54,bpm
